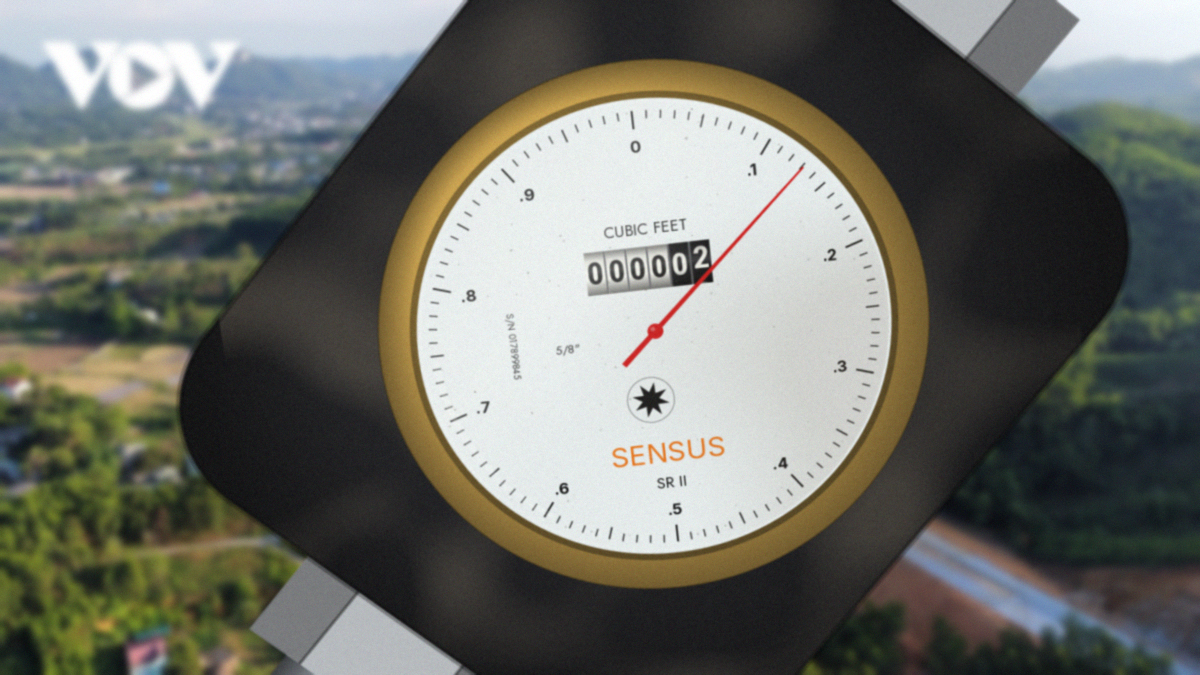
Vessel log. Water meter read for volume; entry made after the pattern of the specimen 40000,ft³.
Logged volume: 2.13,ft³
